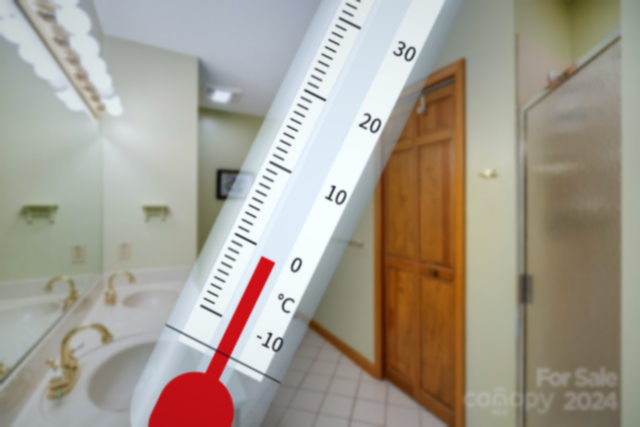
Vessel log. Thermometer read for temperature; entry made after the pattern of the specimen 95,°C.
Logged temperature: -1,°C
